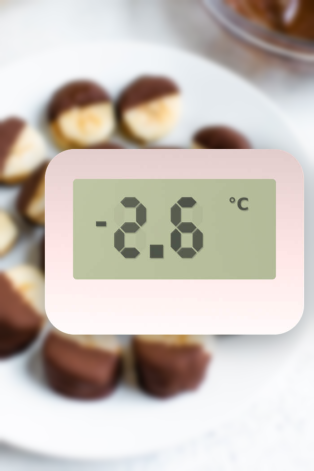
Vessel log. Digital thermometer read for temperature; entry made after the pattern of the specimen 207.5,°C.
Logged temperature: -2.6,°C
